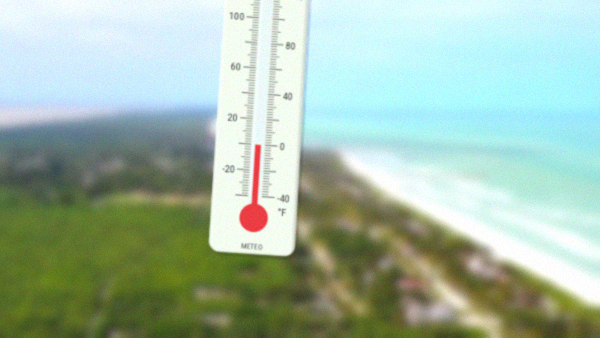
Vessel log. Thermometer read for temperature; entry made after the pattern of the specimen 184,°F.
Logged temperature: 0,°F
